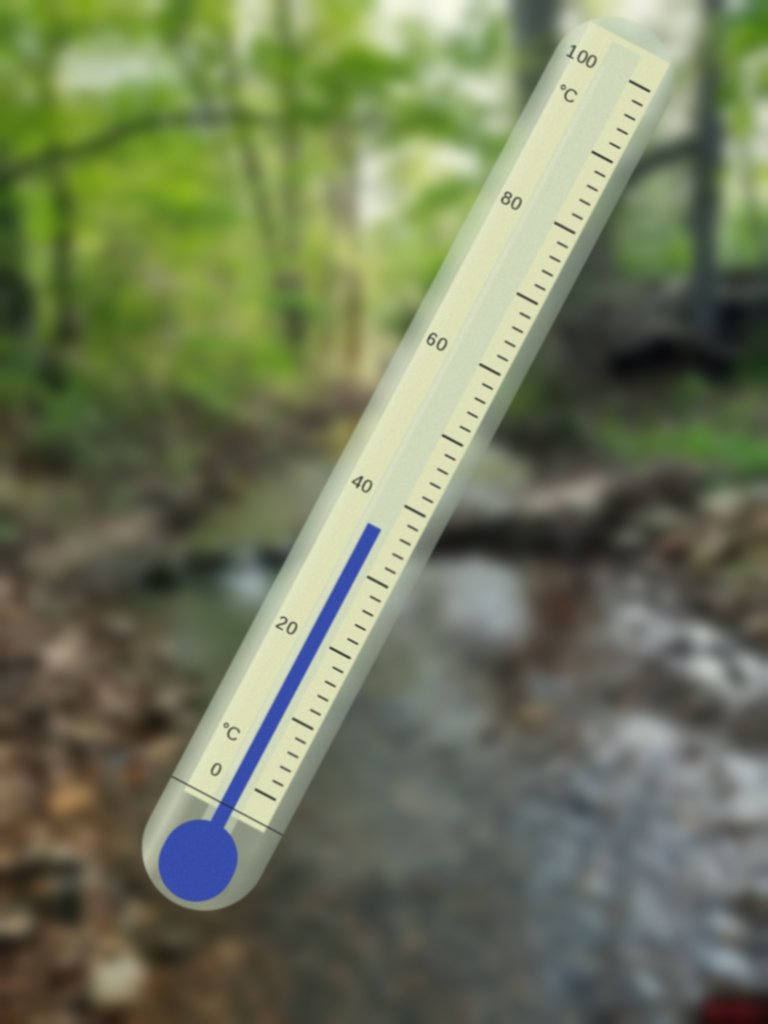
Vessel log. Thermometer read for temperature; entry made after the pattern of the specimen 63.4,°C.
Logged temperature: 36,°C
